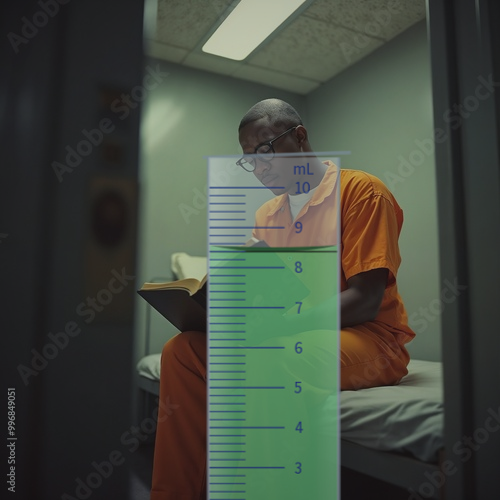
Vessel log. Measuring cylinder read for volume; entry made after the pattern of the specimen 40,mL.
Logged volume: 8.4,mL
